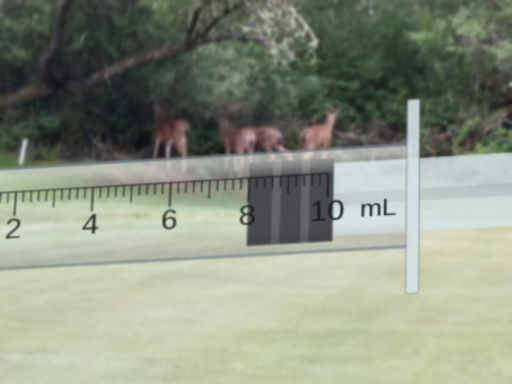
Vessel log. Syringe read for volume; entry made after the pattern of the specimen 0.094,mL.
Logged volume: 8,mL
